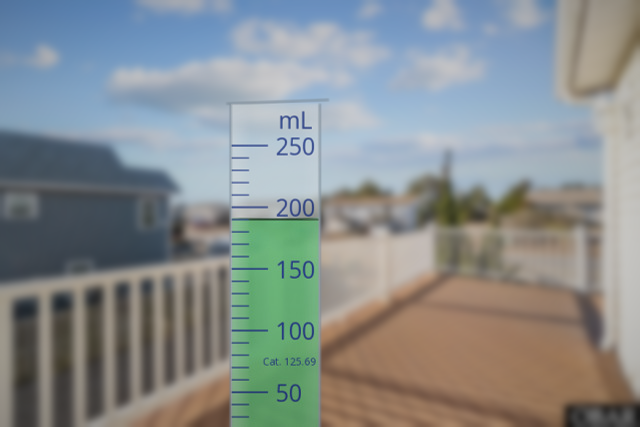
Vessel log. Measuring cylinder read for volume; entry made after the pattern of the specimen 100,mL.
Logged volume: 190,mL
